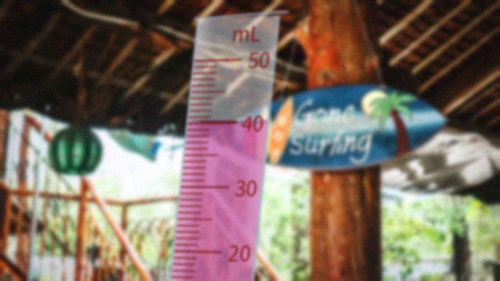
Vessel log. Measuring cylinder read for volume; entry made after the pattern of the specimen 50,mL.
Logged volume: 40,mL
